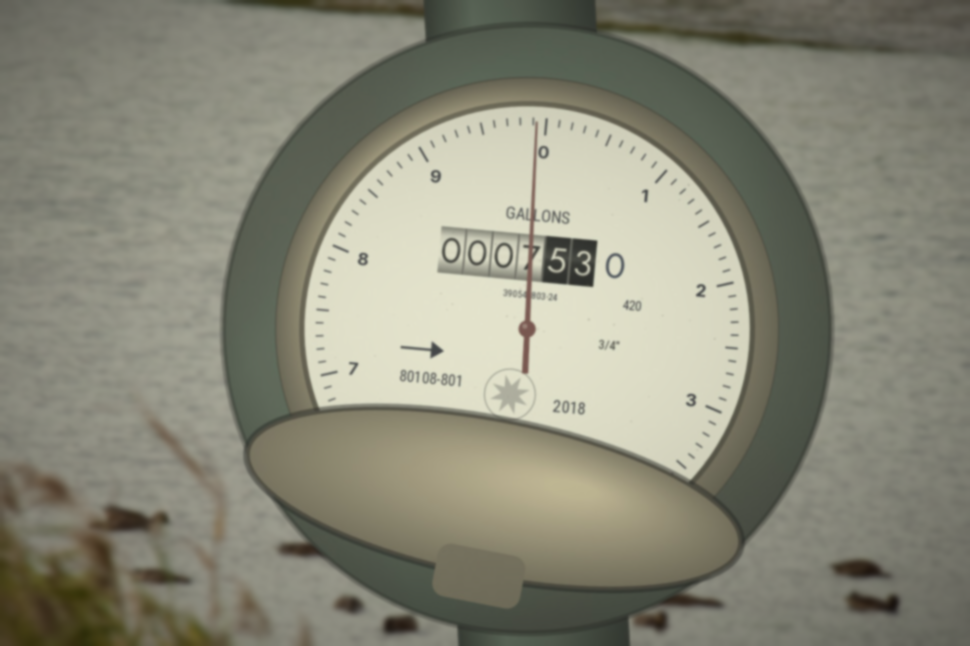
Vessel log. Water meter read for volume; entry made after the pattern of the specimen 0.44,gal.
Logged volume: 7529.9,gal
